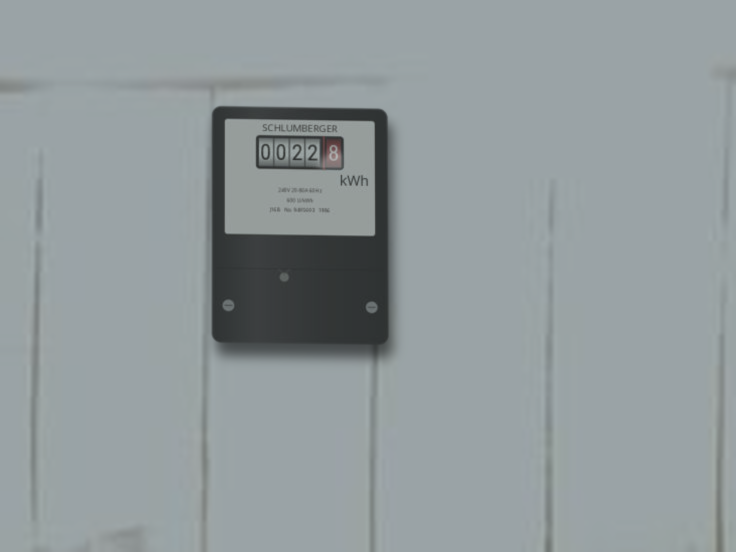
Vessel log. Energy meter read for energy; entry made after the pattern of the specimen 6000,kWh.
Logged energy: 22.8,kWh
